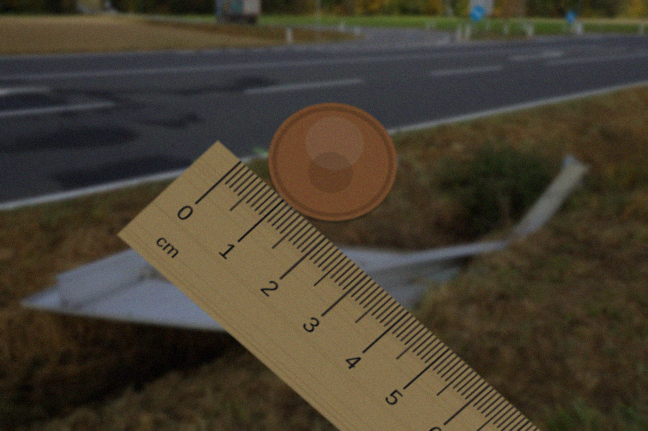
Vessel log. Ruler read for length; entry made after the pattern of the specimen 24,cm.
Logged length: 2.2,cm
